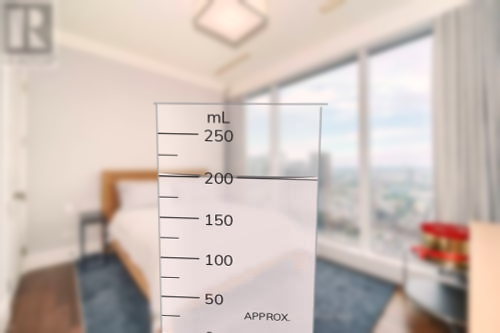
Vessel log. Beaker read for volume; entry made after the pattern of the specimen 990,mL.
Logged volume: 200,mL
